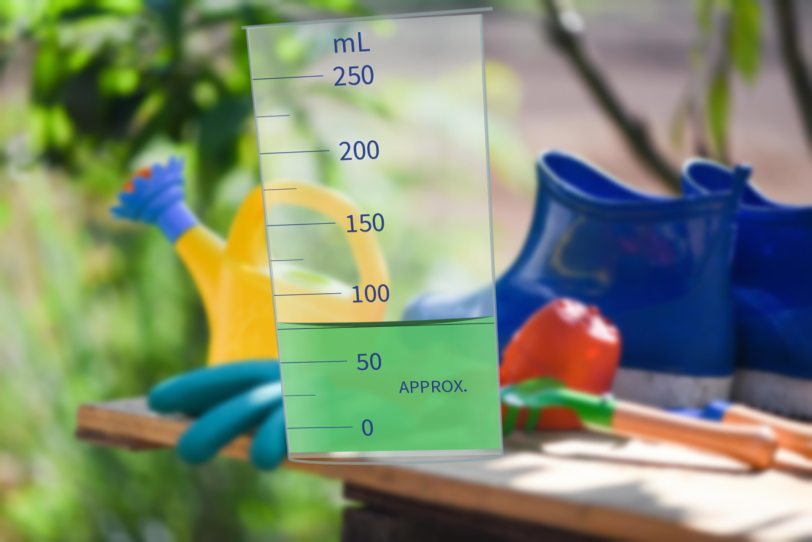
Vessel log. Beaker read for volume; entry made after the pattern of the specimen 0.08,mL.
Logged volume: 75,mL
